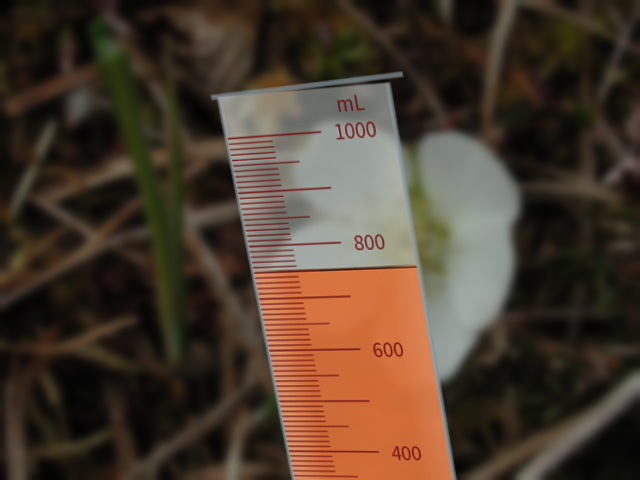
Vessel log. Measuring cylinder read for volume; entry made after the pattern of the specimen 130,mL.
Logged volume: 750,mL
